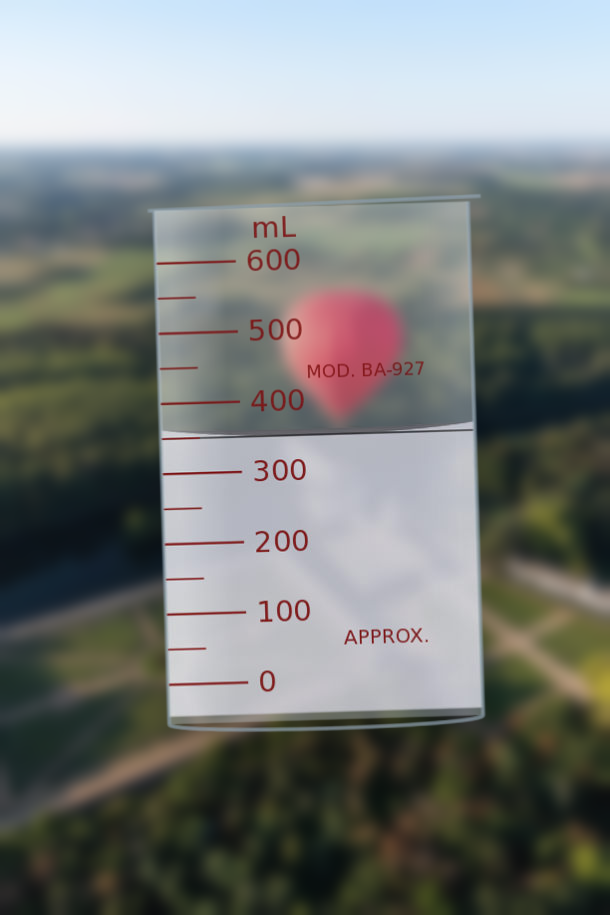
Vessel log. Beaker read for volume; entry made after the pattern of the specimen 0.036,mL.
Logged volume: 350,mL
